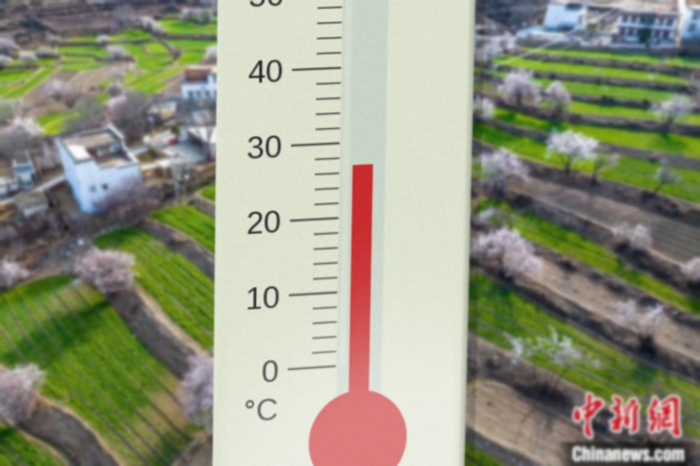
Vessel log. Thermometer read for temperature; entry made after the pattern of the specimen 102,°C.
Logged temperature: 27,°C
